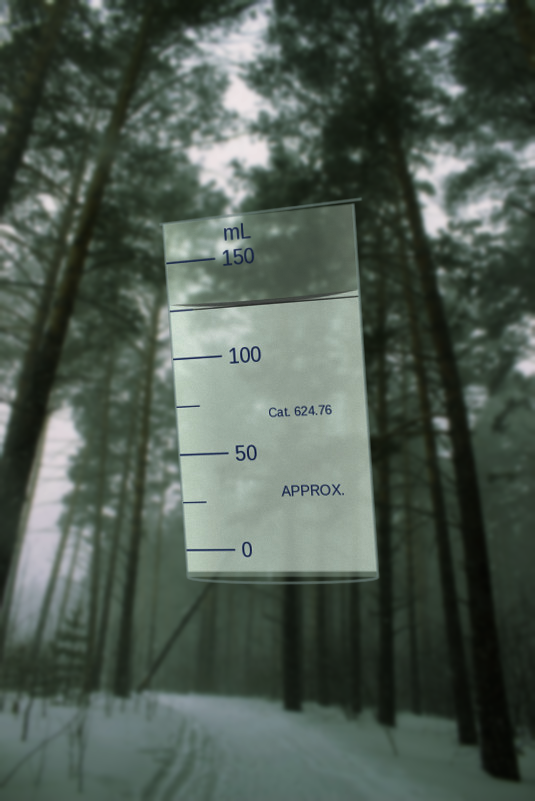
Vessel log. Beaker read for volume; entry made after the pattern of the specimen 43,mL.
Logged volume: 125,mL
